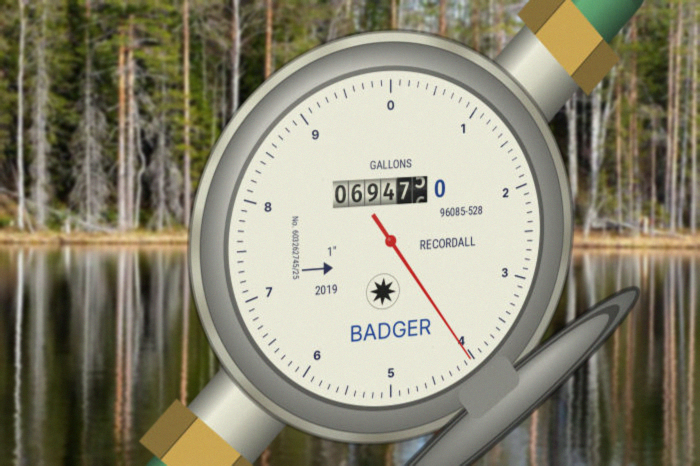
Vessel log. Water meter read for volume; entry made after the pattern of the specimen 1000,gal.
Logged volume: 694754.0,gal
